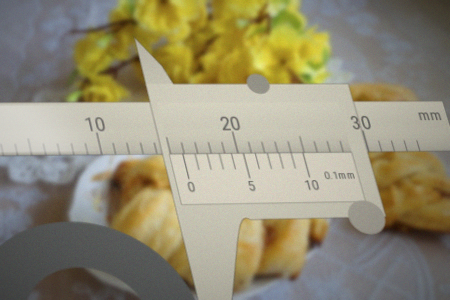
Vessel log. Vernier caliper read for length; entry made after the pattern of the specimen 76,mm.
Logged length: 15.9,mm
